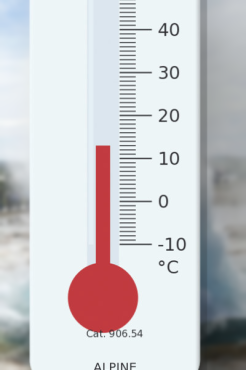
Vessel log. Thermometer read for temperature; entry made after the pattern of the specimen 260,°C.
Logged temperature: 13,°C
